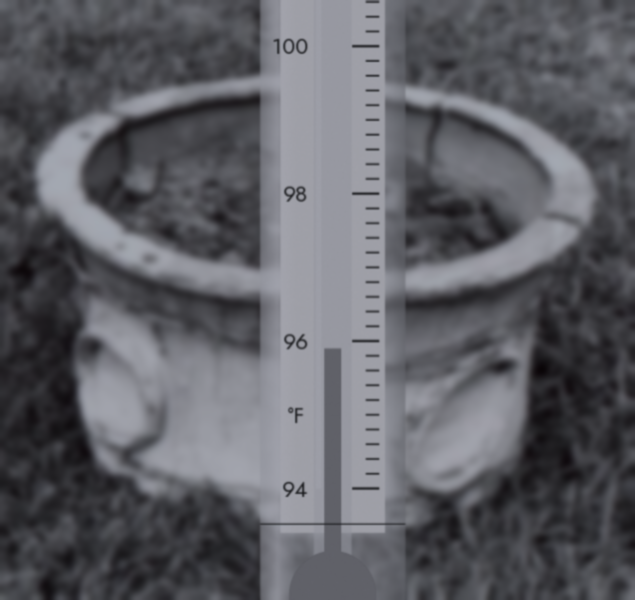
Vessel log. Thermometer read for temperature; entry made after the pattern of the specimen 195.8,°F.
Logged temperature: 95.9,°F
